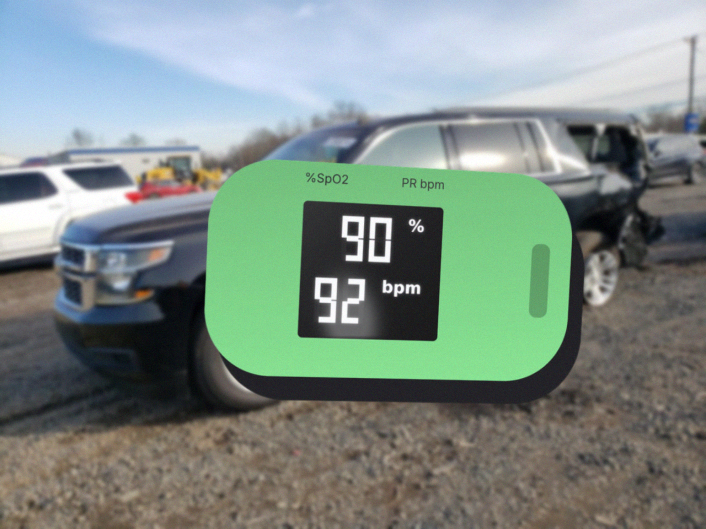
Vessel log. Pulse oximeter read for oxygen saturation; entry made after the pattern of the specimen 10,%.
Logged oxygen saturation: 90,%
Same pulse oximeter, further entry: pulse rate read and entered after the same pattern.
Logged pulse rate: 92,bpm
